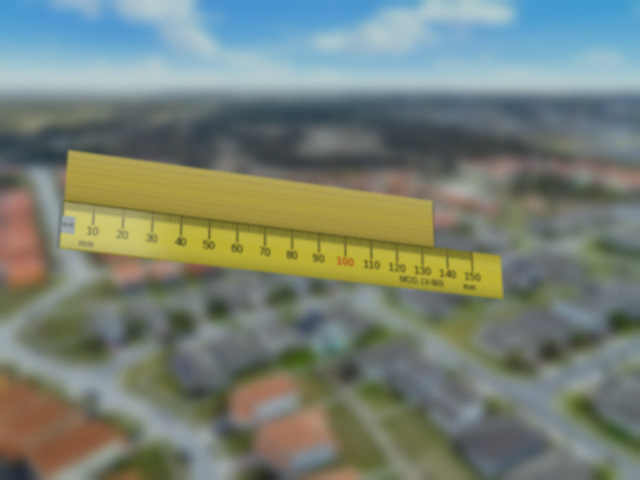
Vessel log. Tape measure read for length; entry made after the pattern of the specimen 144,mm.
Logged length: 135,mm
